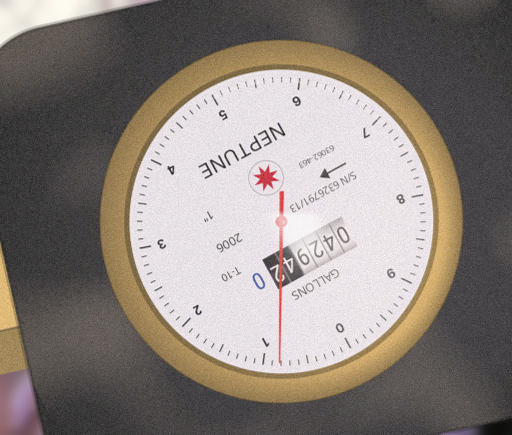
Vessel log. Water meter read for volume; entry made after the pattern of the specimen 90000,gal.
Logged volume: 429420.8,gal
